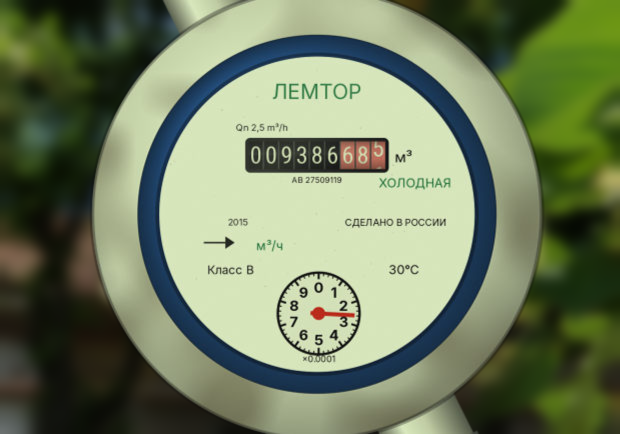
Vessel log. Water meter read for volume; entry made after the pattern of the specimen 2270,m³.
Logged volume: 9386.6852,m³
